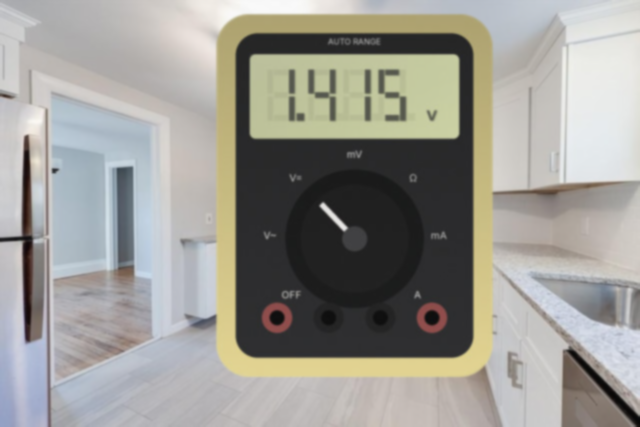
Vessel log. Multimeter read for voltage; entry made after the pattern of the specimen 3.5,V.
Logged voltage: 1.415,V
